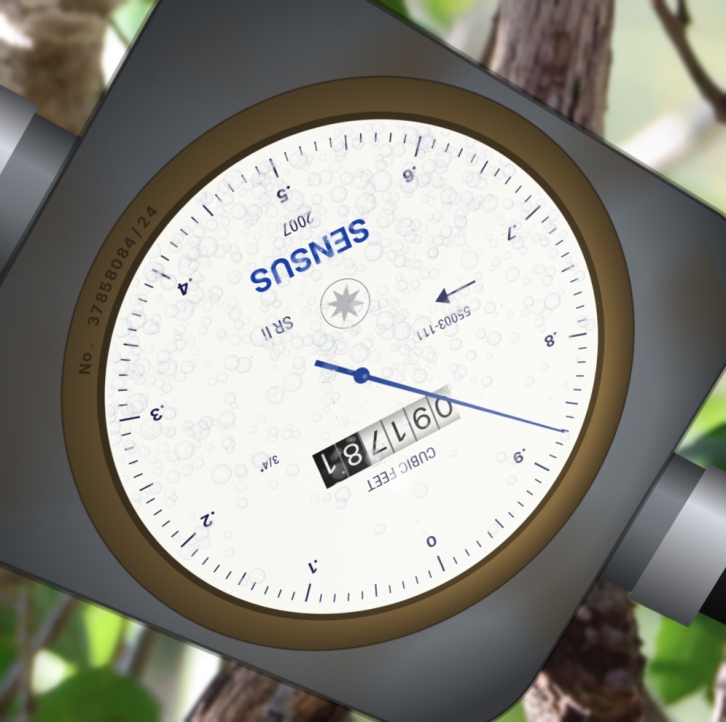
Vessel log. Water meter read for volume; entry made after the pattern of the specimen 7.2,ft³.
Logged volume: 91780.87,ft³
